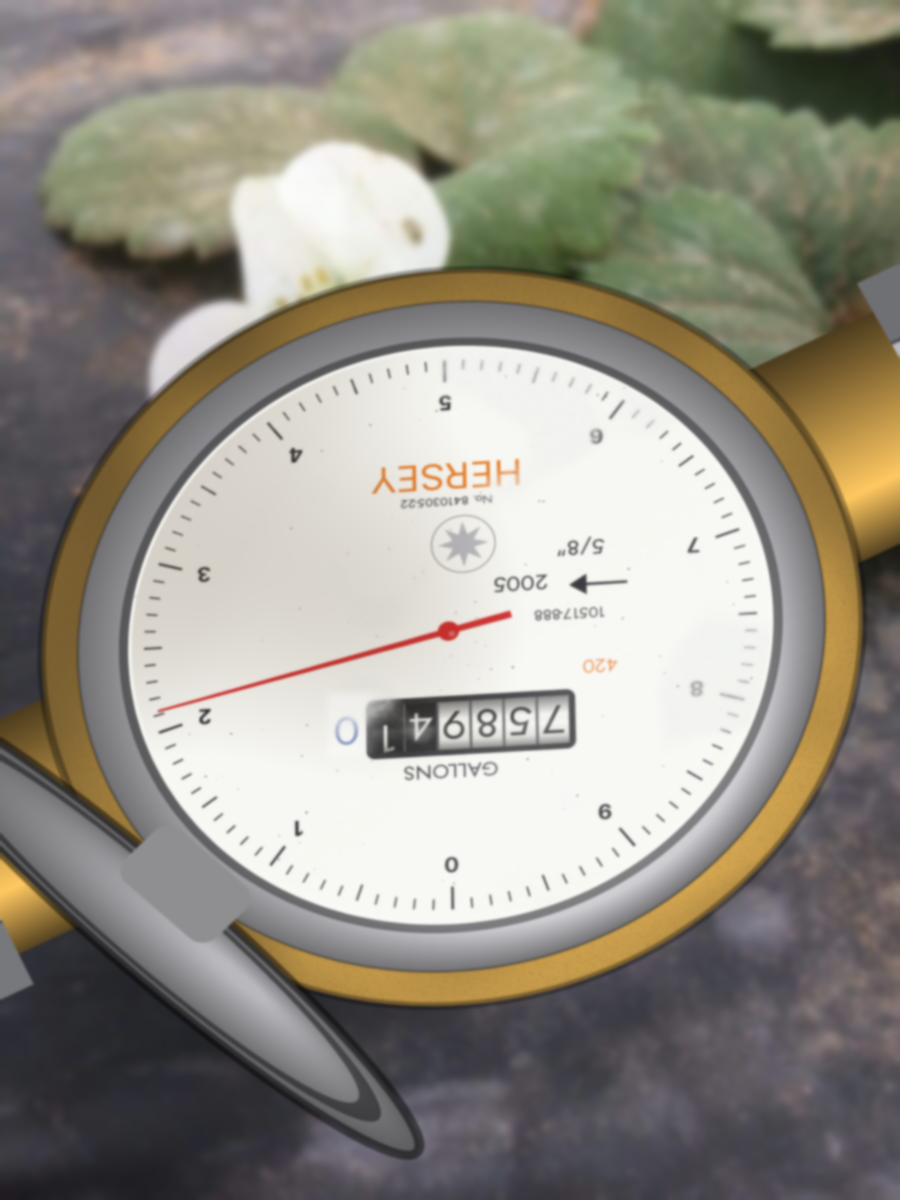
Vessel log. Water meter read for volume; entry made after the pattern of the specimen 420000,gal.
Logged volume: 7589412.1,gal
